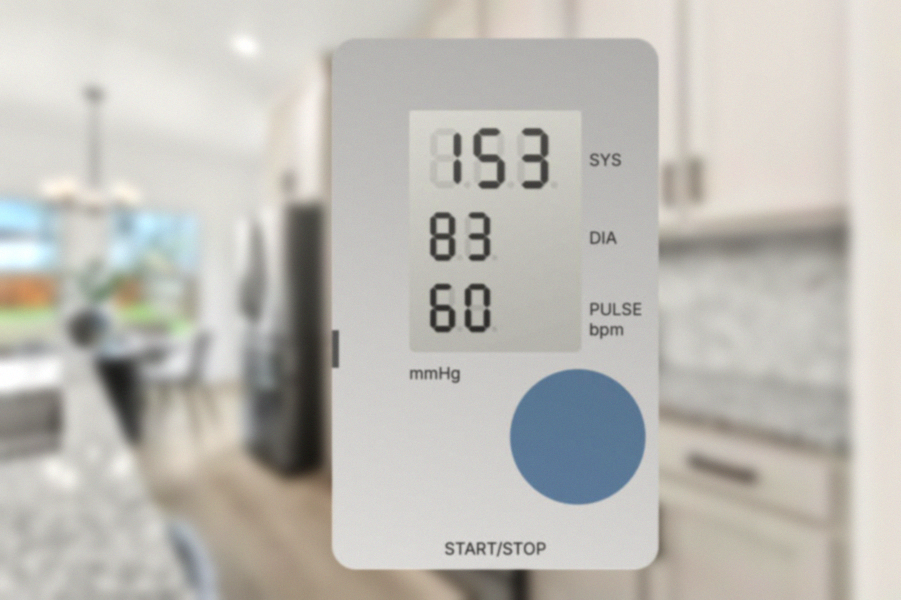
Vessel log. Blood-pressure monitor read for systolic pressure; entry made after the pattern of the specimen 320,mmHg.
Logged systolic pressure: 153,mmHg
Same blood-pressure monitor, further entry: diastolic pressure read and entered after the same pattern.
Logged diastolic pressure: 83,mmHg
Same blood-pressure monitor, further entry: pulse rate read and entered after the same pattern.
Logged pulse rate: 60,bpm
